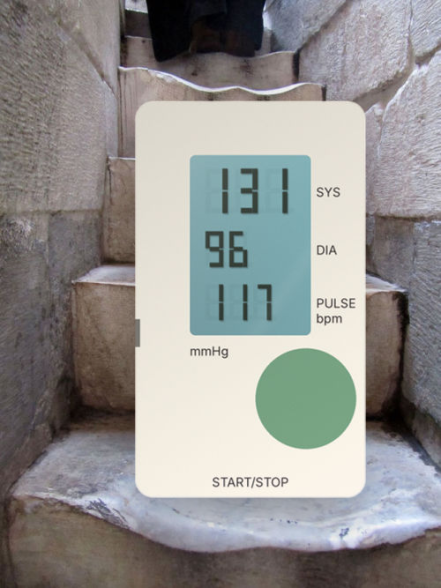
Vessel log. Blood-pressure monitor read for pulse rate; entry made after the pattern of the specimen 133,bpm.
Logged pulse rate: 117,bpm
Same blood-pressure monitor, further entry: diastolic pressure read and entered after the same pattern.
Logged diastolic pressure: 96,mmHg
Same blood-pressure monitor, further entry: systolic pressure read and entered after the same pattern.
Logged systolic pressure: 131,mmHg
